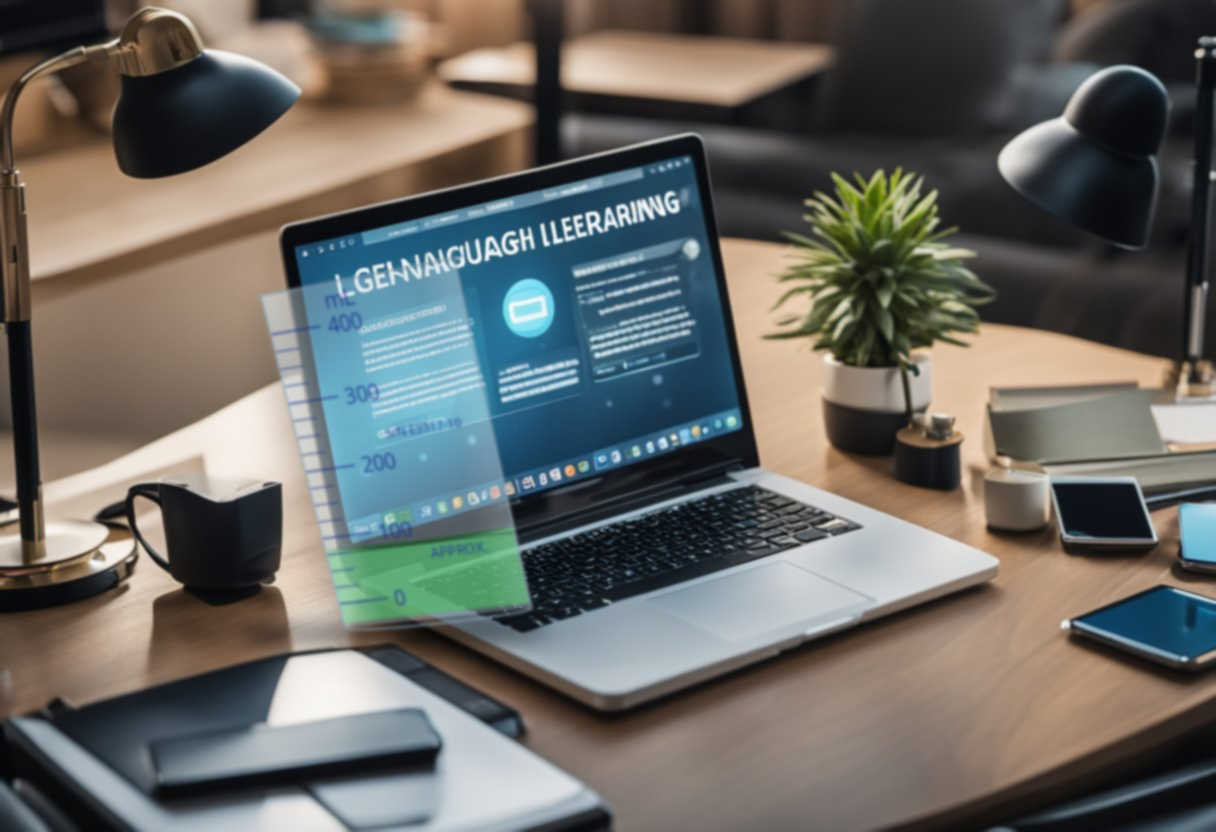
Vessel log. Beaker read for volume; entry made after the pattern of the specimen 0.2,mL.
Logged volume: 75,mL
